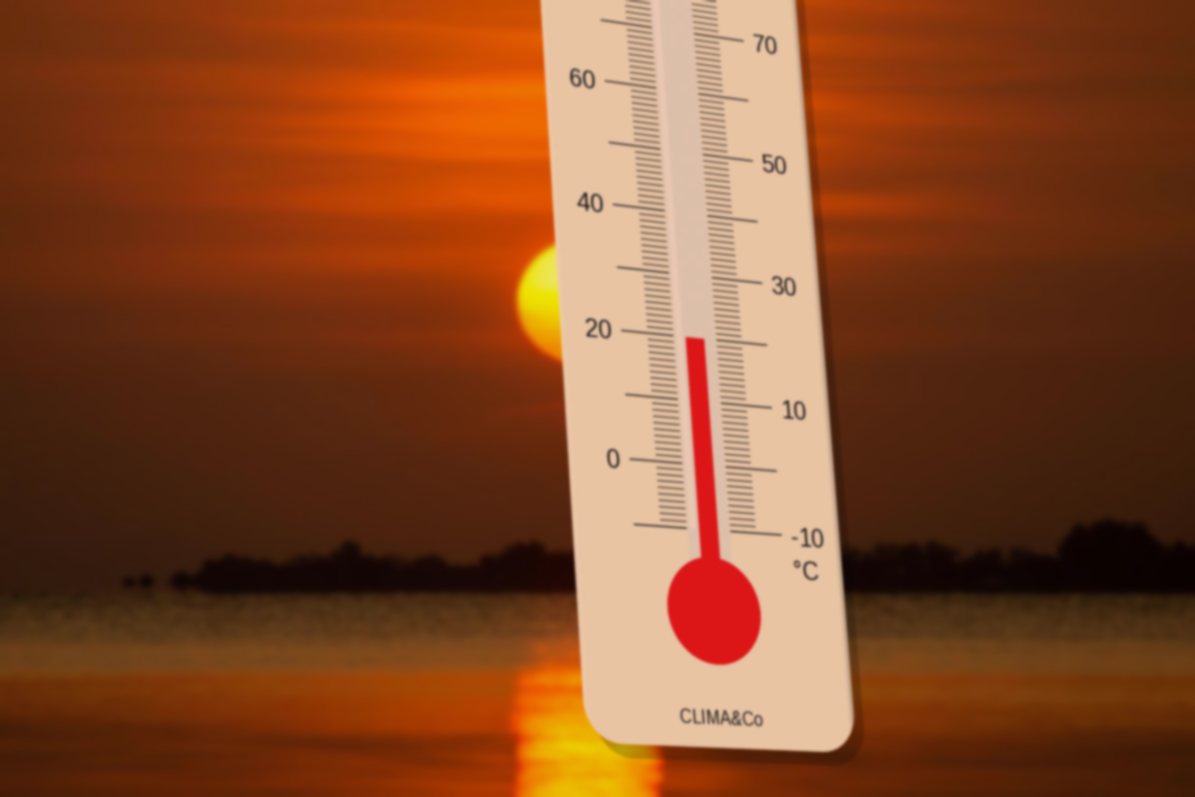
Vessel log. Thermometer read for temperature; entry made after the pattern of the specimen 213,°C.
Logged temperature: 20,°C
